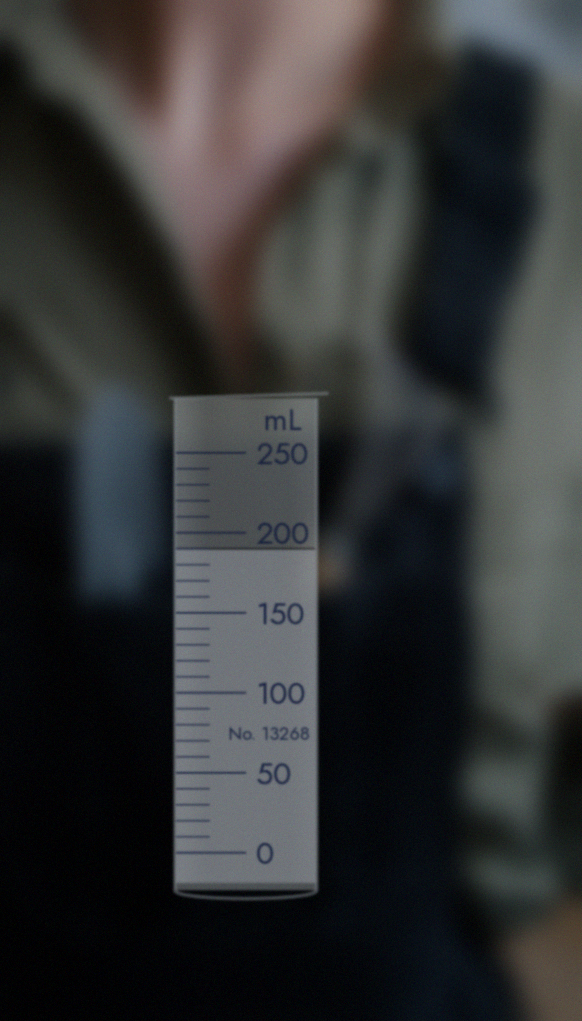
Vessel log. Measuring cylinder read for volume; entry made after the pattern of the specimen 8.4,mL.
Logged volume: 190,mL
